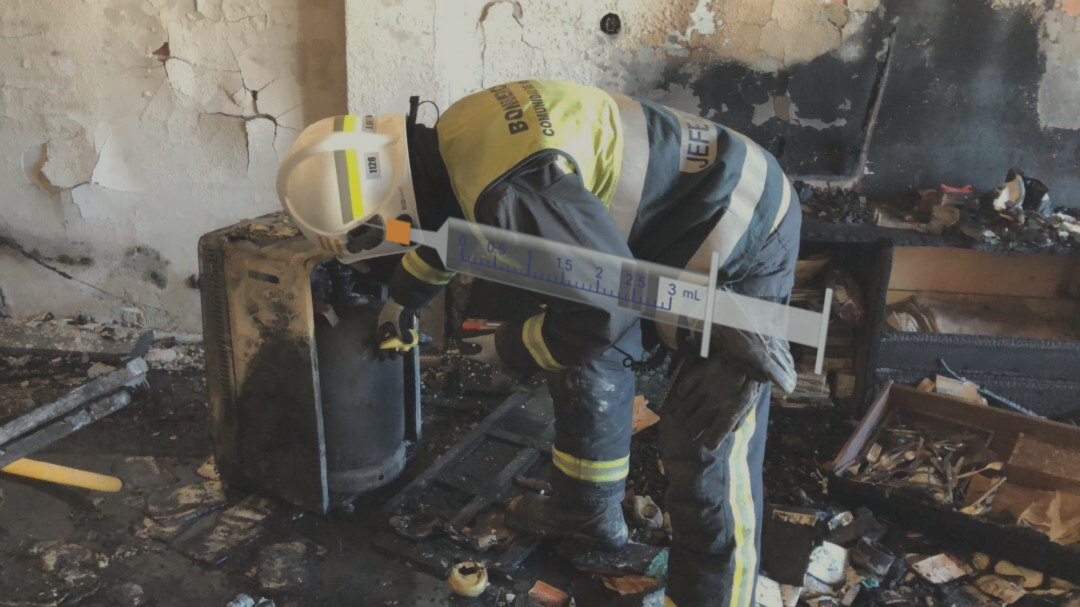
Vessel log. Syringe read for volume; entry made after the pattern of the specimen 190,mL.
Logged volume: 2.3,mL
